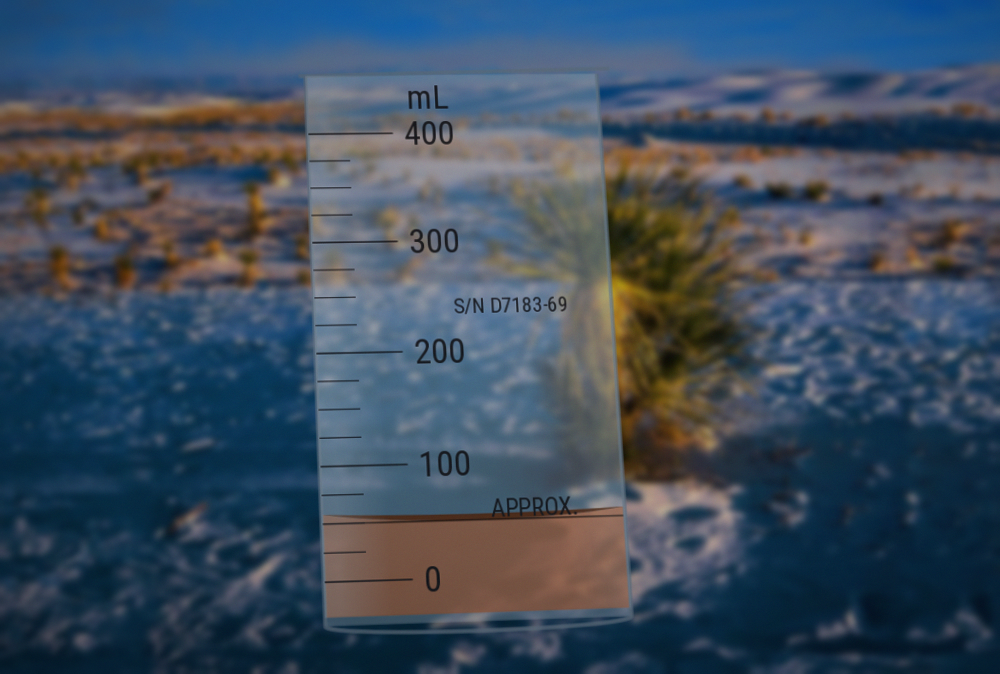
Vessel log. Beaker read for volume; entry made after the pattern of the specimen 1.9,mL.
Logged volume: 50,mL
